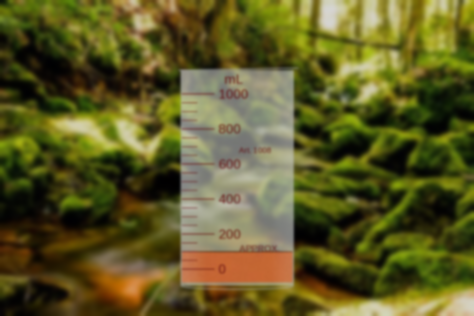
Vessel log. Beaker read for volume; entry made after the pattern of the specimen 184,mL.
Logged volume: 100,mL
